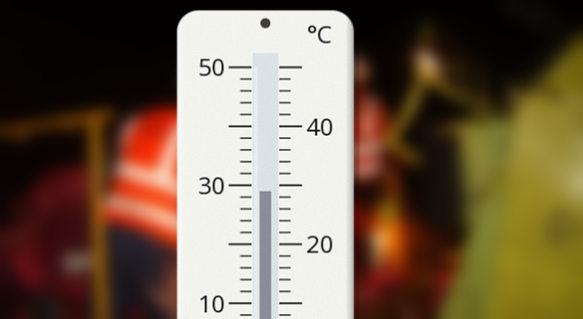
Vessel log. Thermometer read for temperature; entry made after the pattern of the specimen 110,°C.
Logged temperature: 29,°C
